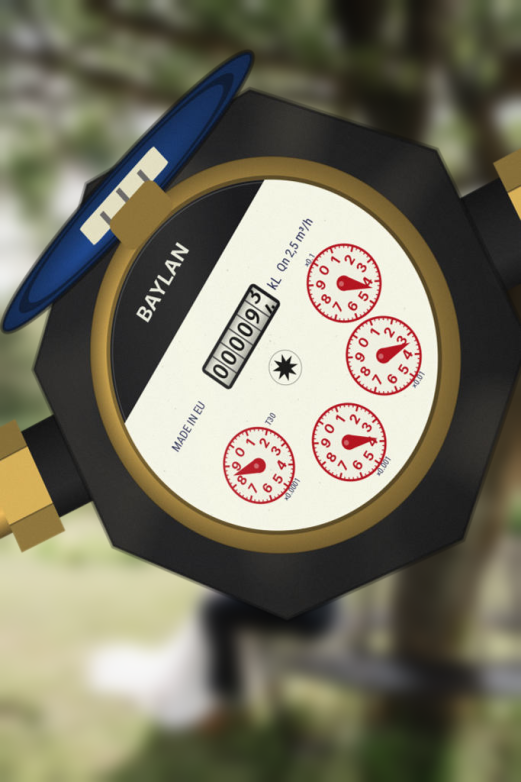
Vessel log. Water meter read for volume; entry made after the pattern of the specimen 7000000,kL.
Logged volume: 93.4338,kL
